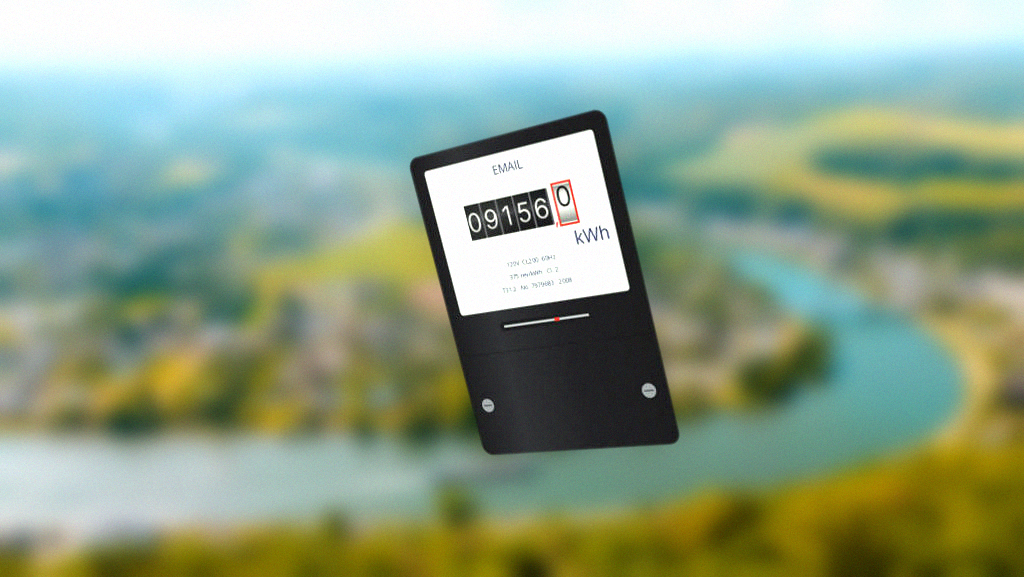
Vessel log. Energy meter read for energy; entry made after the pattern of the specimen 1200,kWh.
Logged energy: 9156.0,kWh
